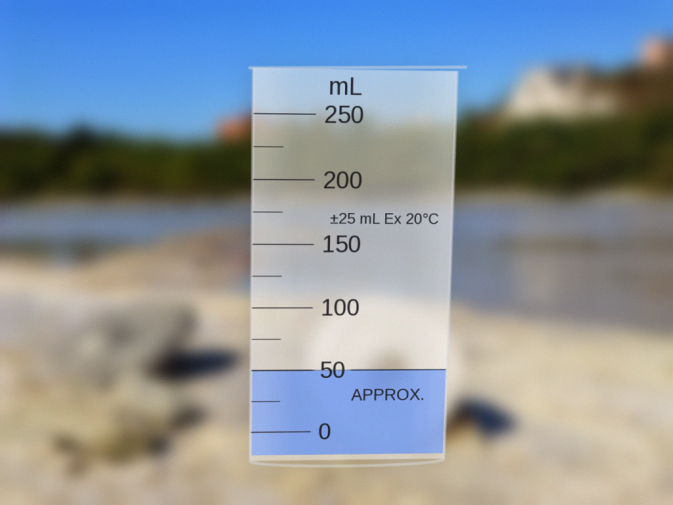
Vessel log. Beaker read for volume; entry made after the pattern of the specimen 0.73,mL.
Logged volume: 50,mL
